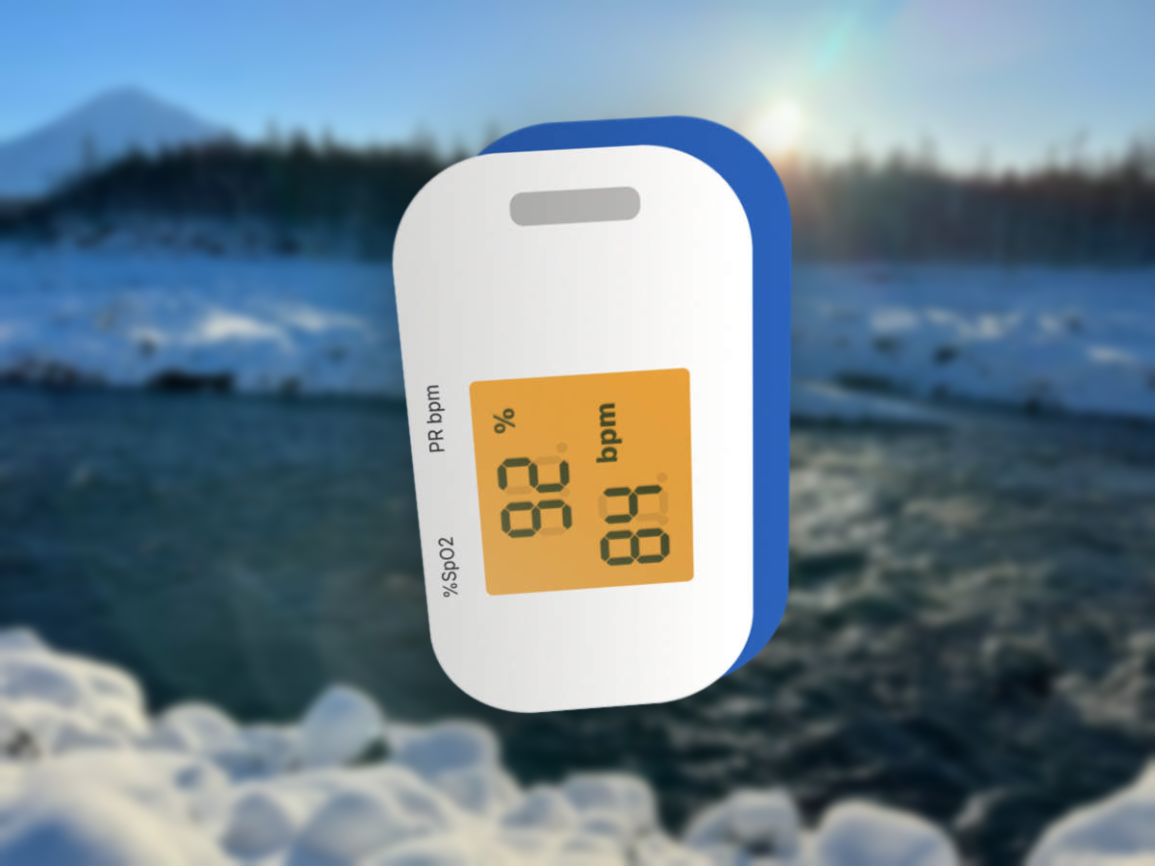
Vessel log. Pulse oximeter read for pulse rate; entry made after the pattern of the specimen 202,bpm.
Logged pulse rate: 84,bpm
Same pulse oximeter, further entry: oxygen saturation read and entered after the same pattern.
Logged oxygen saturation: 92,%
